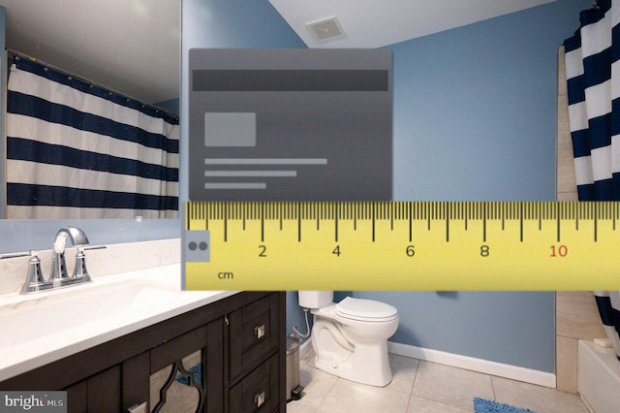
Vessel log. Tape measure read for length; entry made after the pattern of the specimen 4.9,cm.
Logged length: 5.5,cm
